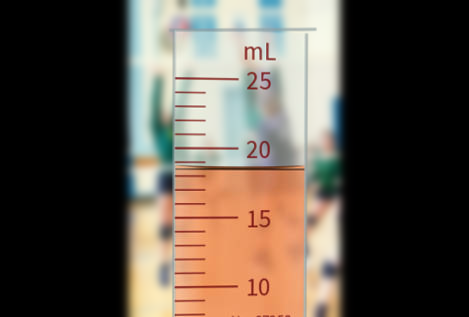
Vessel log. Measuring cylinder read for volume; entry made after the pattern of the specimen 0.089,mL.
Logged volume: 18.5,mL
